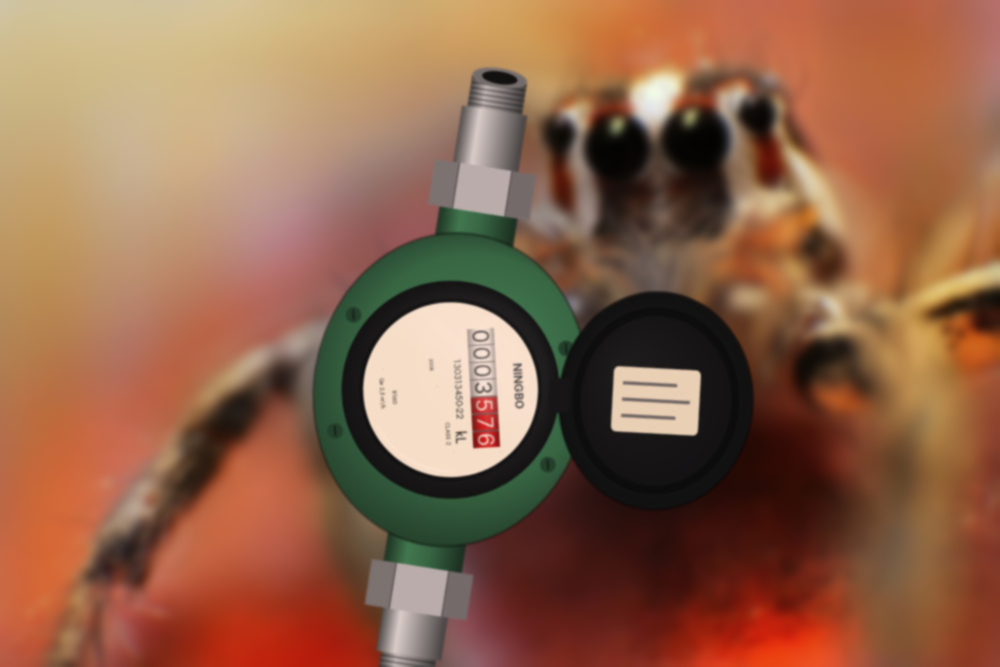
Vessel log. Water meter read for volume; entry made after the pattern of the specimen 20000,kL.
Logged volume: 3.576,kL
